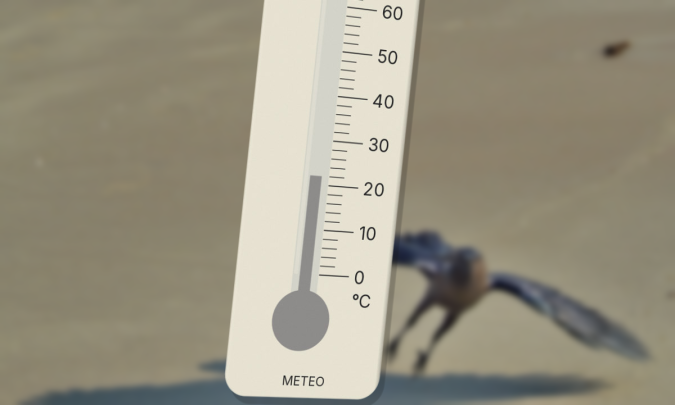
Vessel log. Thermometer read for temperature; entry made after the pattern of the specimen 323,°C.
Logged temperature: 22,°C
